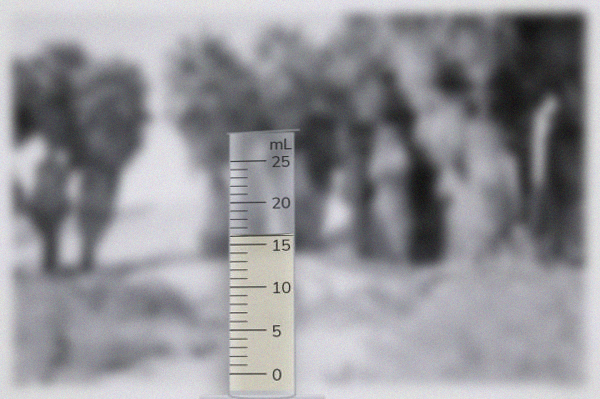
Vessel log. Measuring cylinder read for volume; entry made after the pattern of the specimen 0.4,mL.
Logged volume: 16,mL
